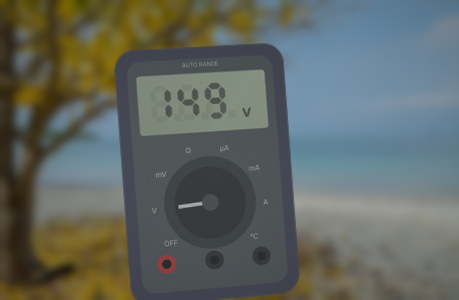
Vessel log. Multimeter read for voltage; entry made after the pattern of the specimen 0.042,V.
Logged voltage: 149,V
